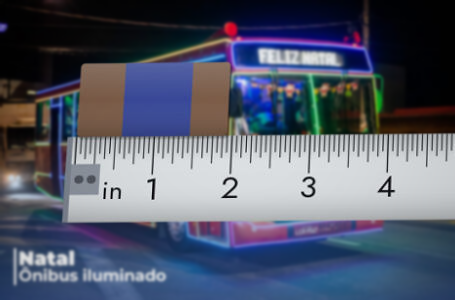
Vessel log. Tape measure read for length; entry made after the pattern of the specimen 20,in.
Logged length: 1.9375,in
